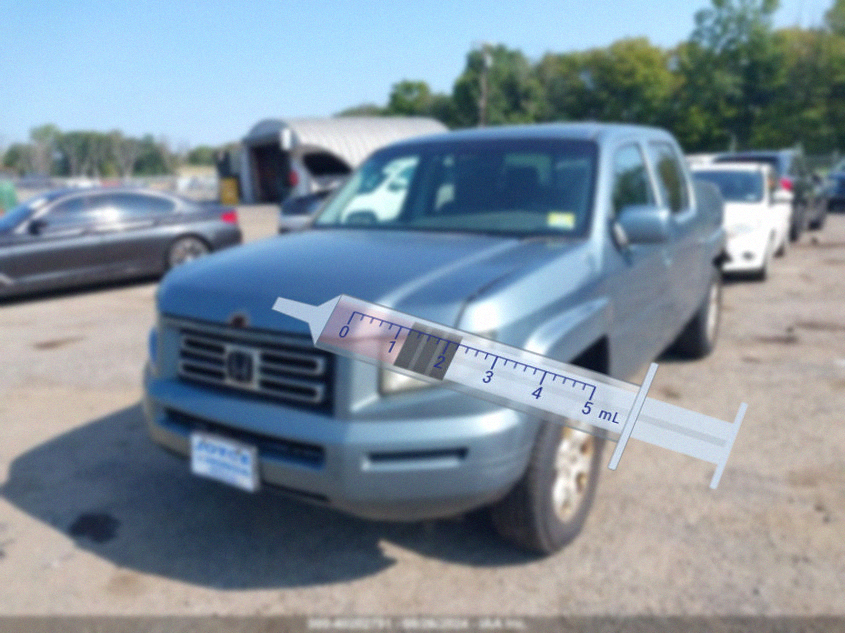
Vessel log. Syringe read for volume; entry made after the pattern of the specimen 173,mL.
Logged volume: 1.2,mL
